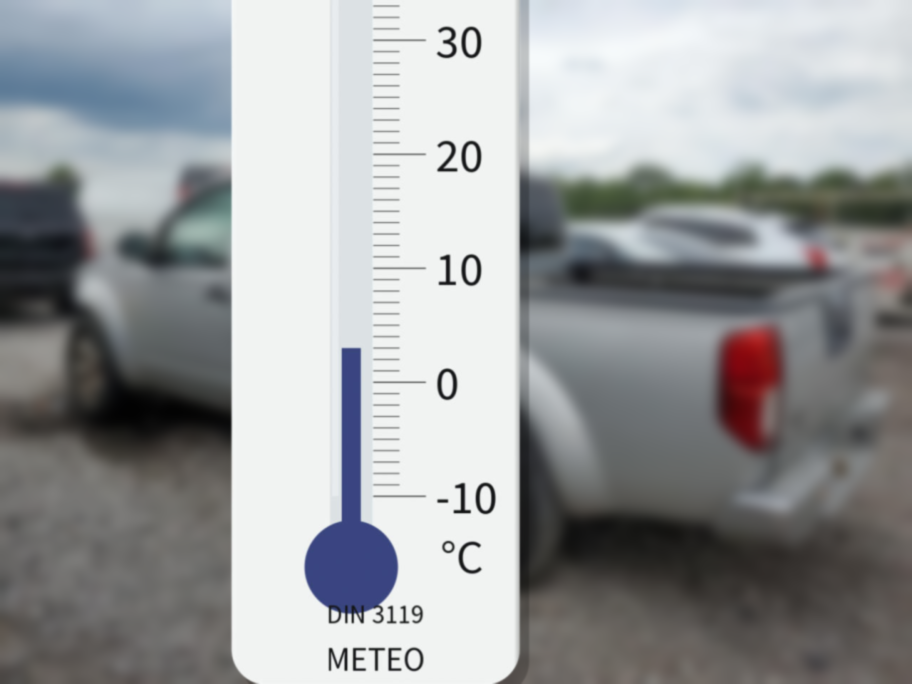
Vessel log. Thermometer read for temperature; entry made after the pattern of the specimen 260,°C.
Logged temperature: 3,°C
